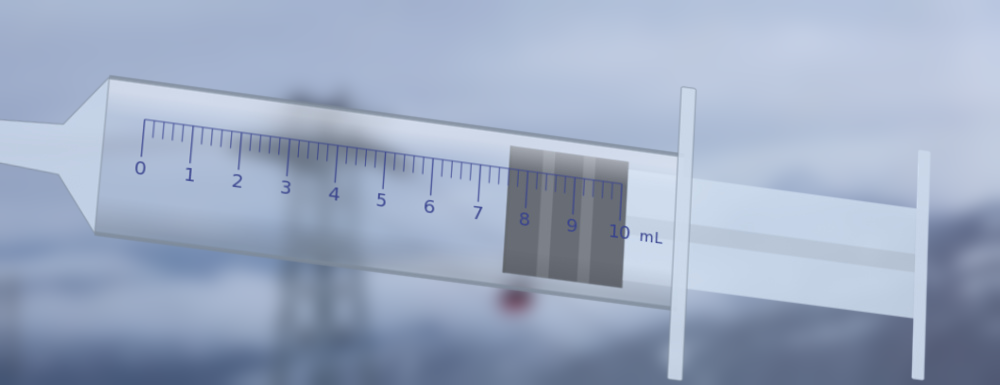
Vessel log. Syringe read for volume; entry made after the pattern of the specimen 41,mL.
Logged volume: 7.6,mL
